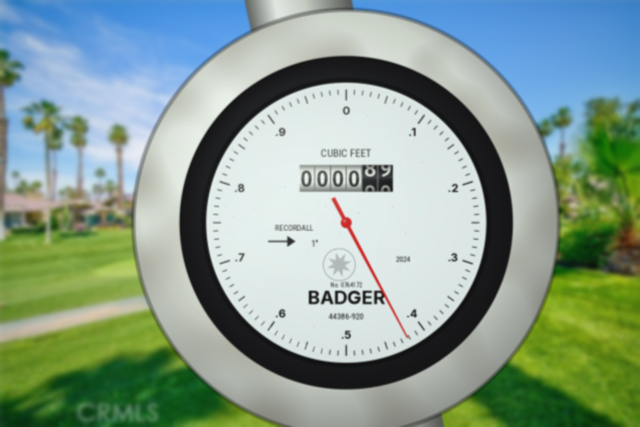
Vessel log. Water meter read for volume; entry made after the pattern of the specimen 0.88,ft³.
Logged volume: 89.42,ft³
